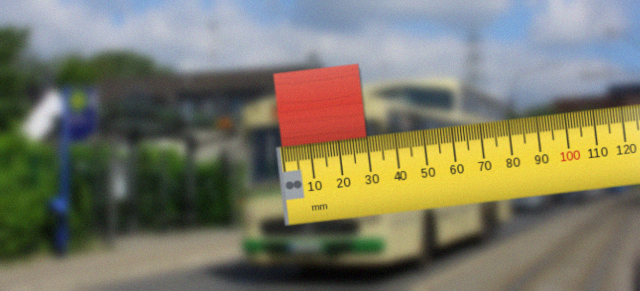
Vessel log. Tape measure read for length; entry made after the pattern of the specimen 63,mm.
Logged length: 30,mm
